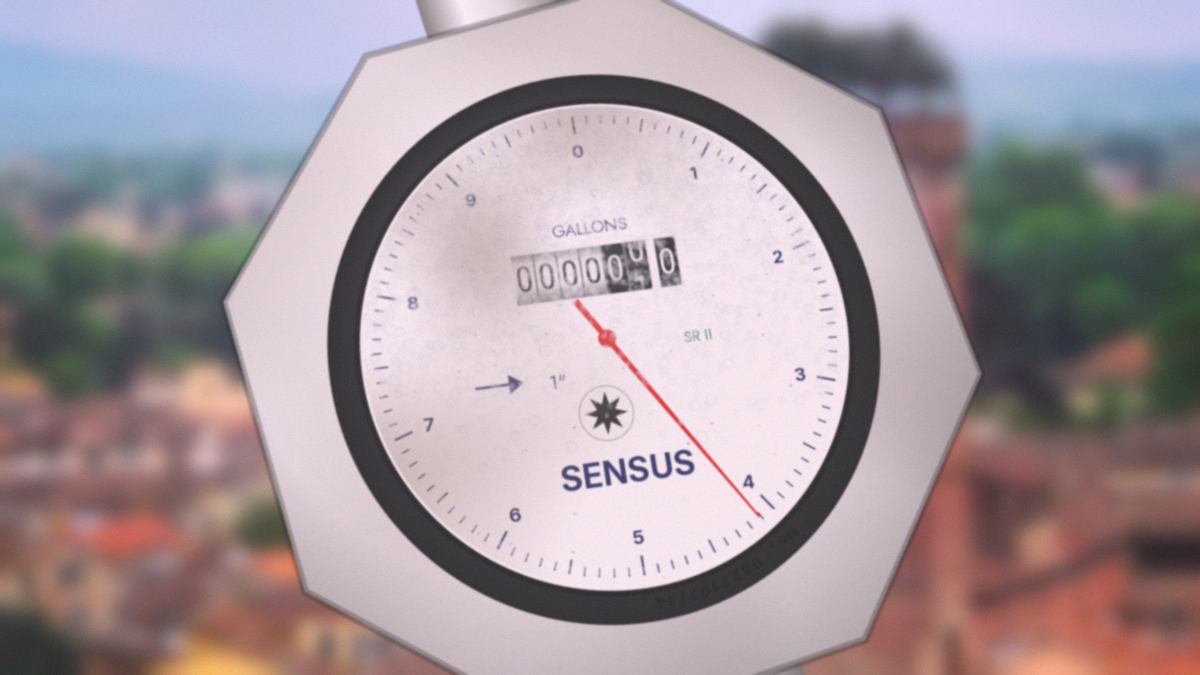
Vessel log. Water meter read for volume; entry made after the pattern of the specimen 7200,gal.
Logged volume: 4.1,gal
